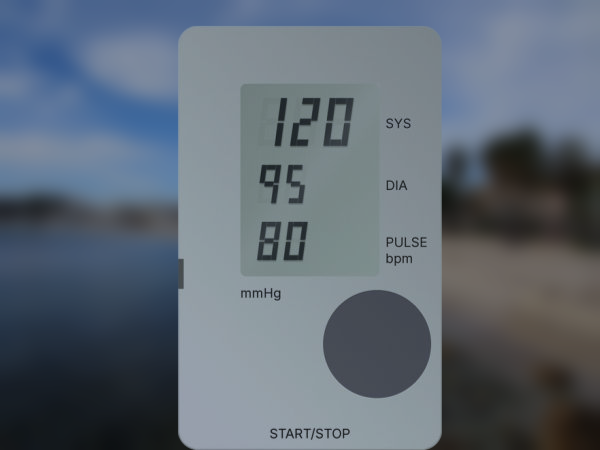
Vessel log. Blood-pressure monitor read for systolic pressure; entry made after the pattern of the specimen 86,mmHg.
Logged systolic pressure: 120,mmHg
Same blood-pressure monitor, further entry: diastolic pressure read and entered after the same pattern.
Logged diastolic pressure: 95,mmHg
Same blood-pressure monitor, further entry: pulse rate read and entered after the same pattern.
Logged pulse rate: 80,bpm
